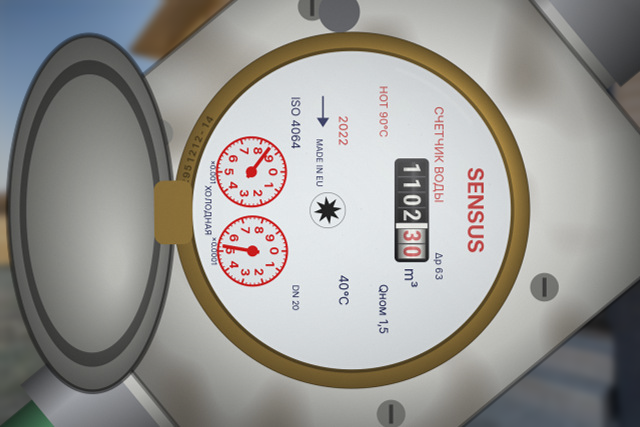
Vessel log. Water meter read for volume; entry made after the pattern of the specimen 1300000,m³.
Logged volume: 1102.3085,m³
